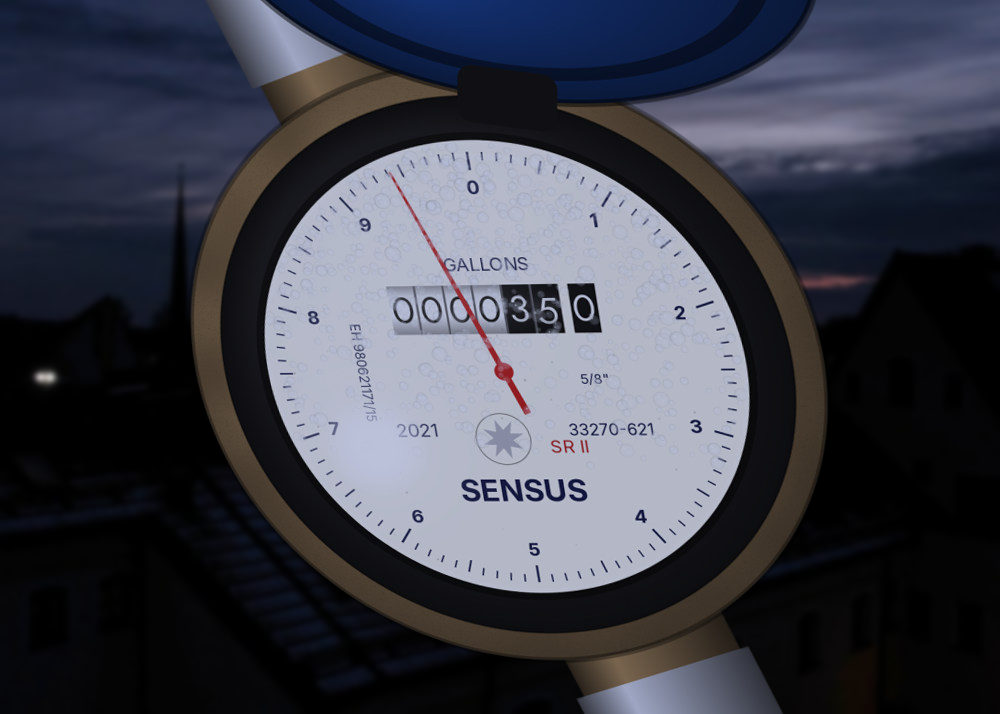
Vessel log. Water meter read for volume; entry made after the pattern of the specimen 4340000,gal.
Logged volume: 349.4,gal
